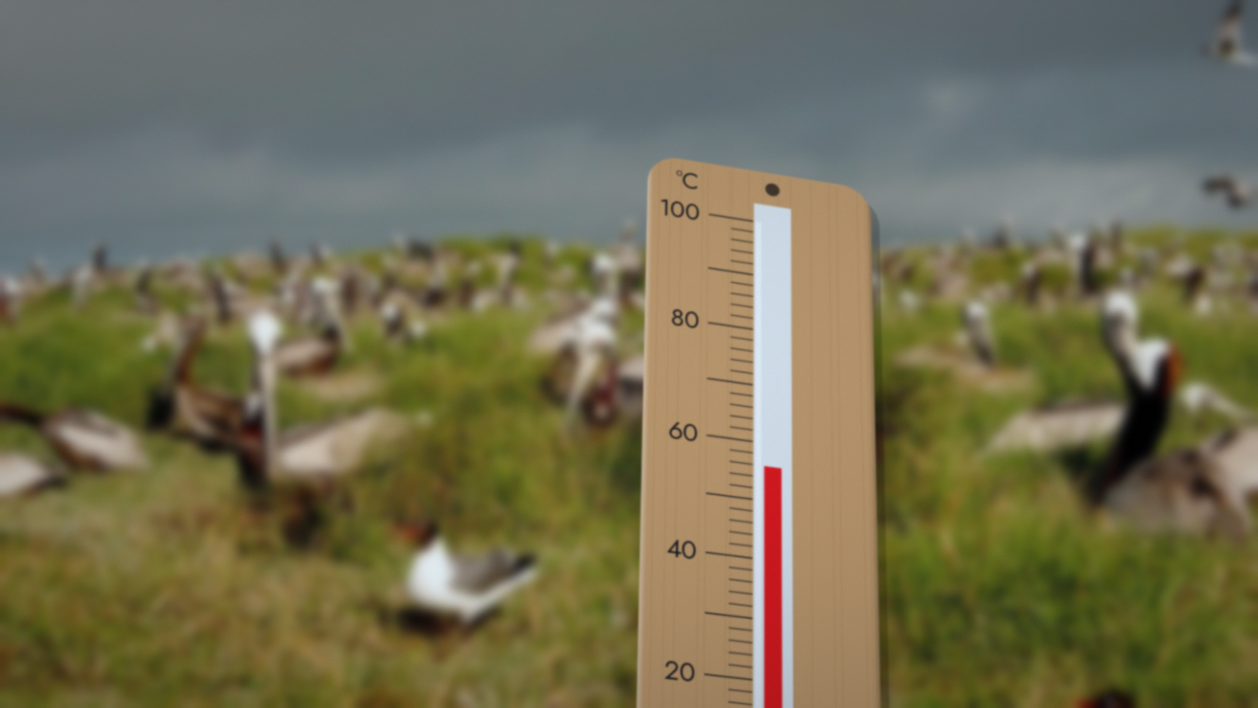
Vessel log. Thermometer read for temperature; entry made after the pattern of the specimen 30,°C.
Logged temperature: 56,°C
